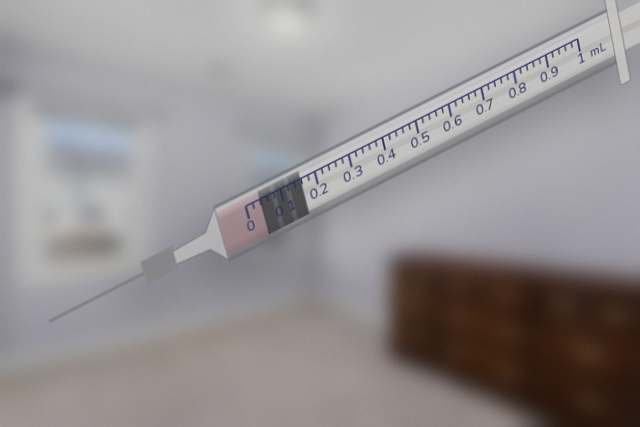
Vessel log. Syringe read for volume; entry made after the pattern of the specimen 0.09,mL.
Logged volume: 0.04,mL
